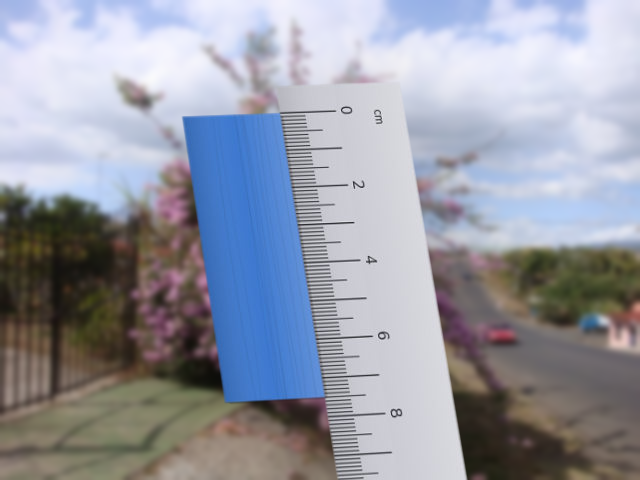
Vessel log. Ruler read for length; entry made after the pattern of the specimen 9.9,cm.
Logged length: 7.5,cm
